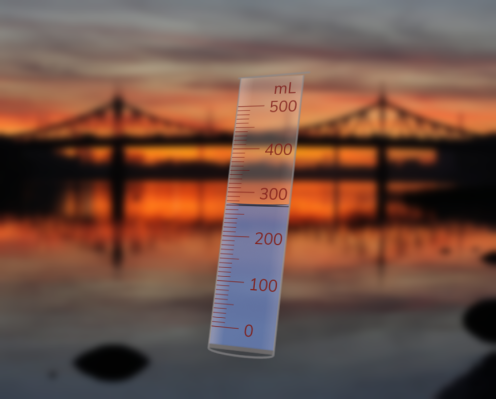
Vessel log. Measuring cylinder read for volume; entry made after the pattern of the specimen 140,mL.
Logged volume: 270,mL
